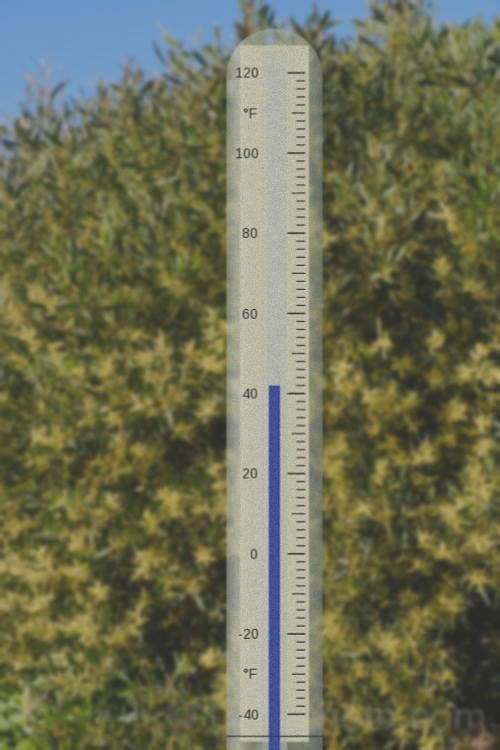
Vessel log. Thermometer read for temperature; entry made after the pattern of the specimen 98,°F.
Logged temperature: 42,°F
